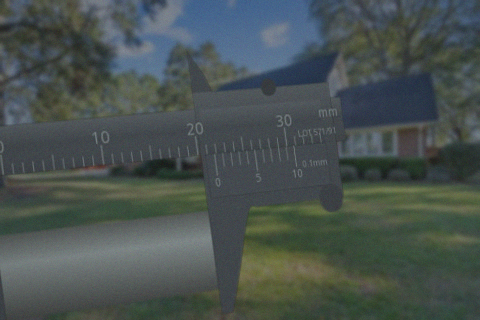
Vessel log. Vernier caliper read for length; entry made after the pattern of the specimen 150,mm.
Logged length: 21.8,mm
